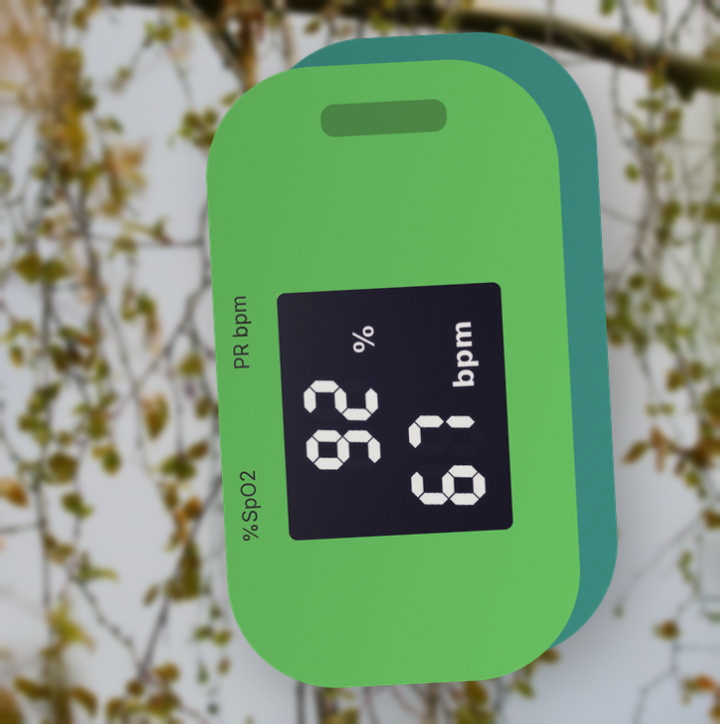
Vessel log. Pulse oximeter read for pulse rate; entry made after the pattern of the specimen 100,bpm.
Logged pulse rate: 67,bpm
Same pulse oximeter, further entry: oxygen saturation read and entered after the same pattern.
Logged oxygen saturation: 92,%
